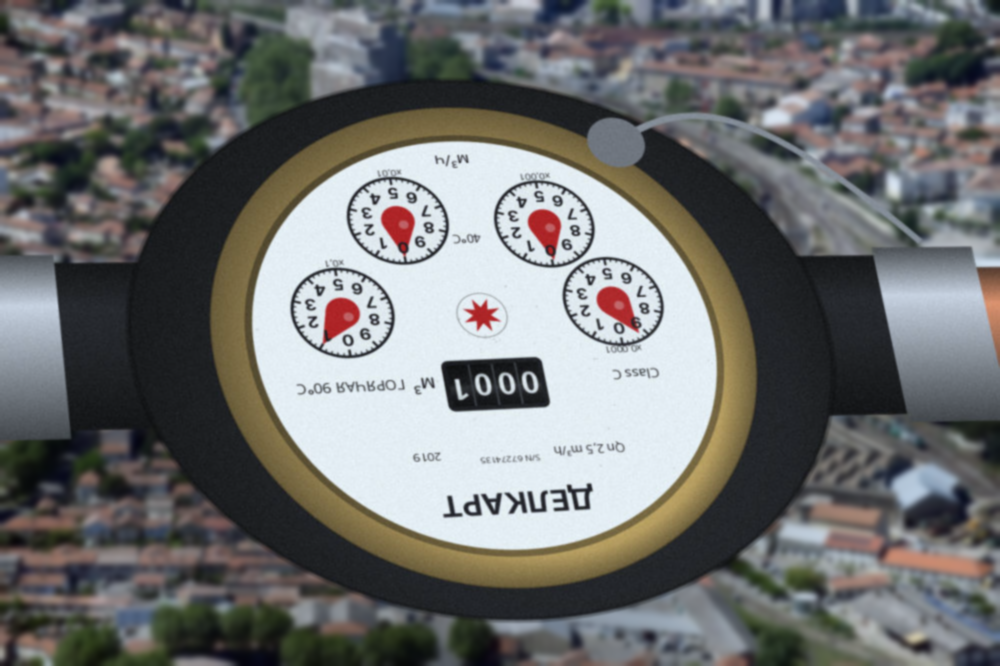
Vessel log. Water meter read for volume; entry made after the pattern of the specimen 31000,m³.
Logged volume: 1.0999,m³
